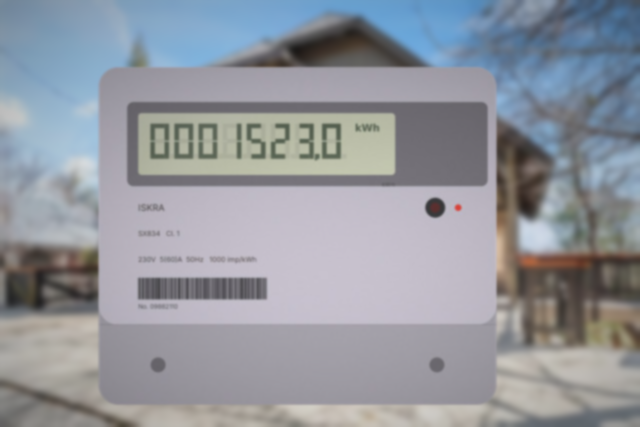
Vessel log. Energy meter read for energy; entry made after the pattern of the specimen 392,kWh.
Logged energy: 1523.0,kWh
